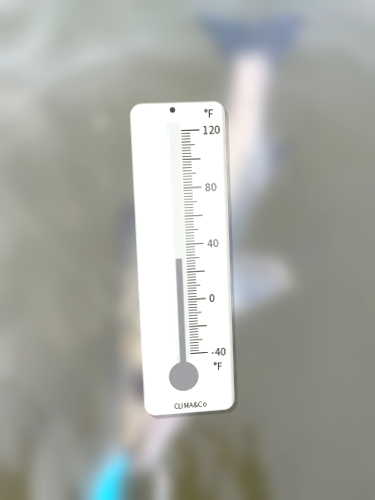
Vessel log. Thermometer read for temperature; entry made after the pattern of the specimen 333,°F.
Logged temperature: 30,°F
